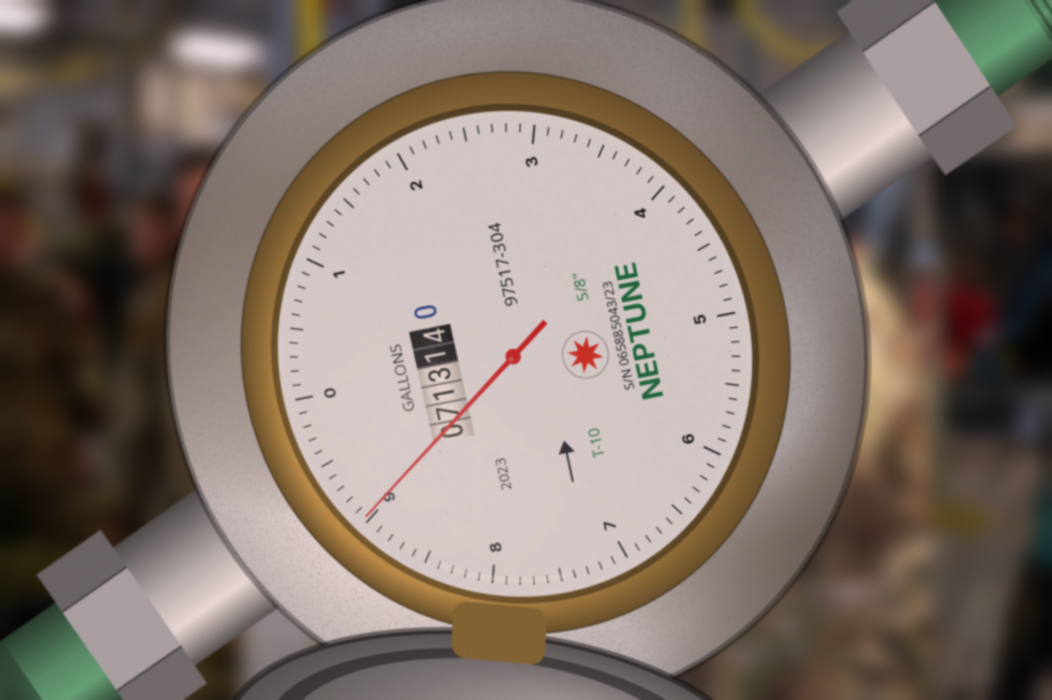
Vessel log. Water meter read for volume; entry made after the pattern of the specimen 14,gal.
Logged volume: 713139.0,gal
